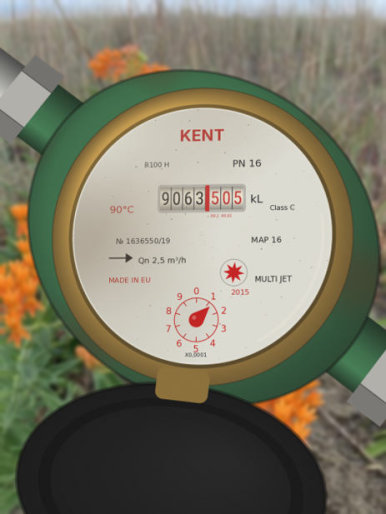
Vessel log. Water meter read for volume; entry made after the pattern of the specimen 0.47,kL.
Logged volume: 9063.5051,kL
